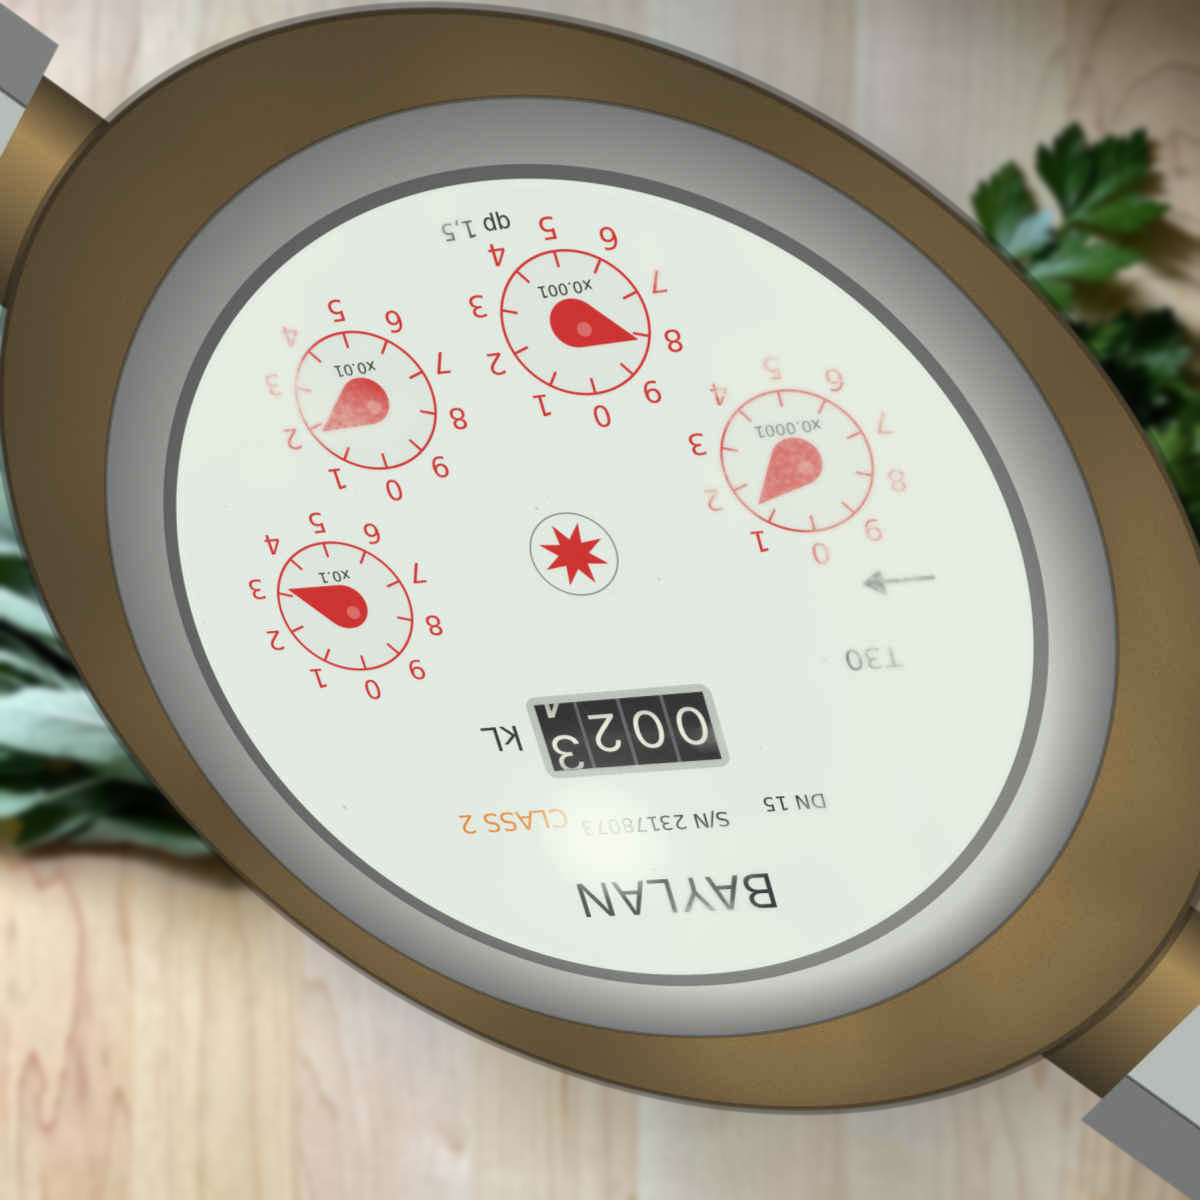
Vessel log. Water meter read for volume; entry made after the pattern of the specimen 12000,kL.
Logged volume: 23.3181,kL
